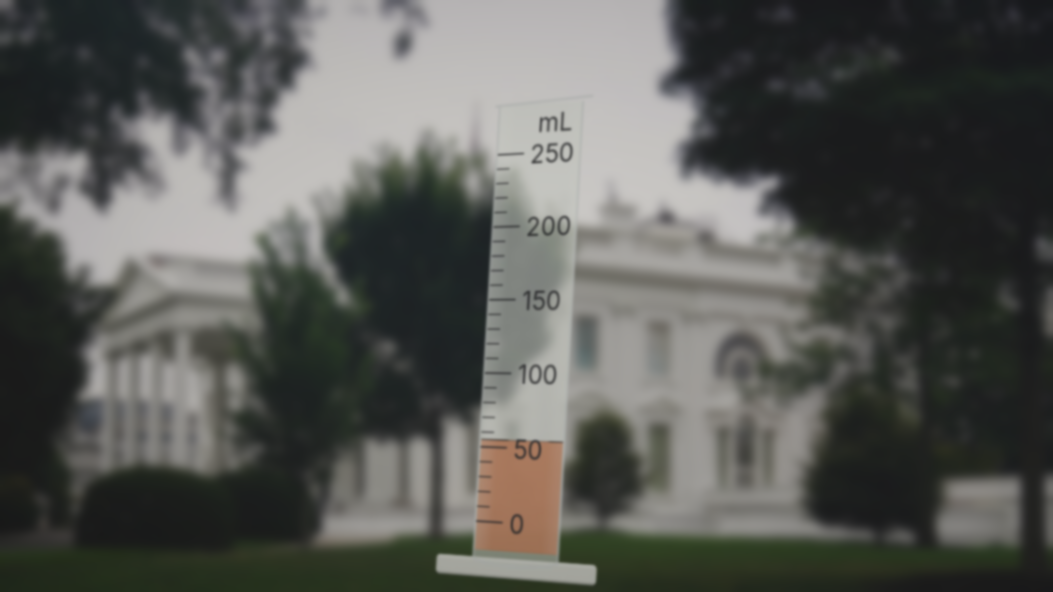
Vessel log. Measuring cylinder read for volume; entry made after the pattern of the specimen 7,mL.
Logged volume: 55,mL
